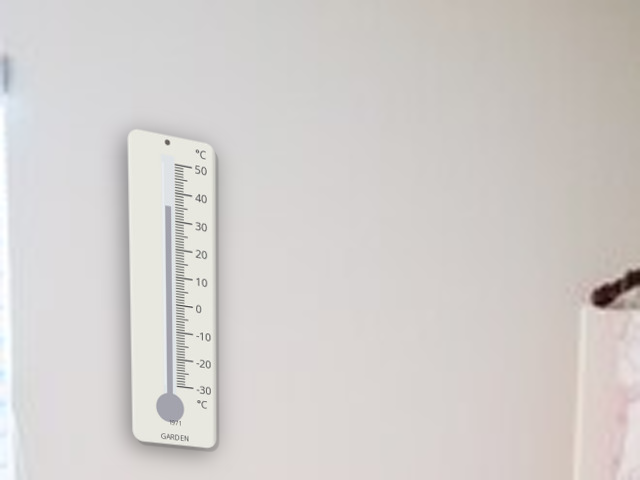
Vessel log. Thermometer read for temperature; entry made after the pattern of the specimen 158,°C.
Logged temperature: 35,°C
